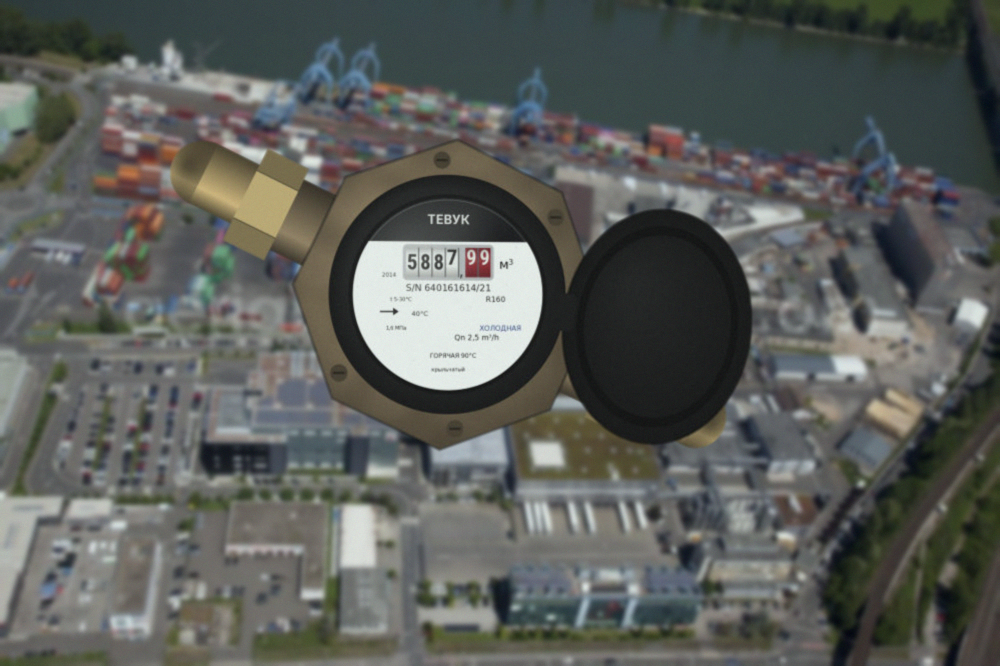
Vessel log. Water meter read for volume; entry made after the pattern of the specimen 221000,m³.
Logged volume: 5887.99,m³
